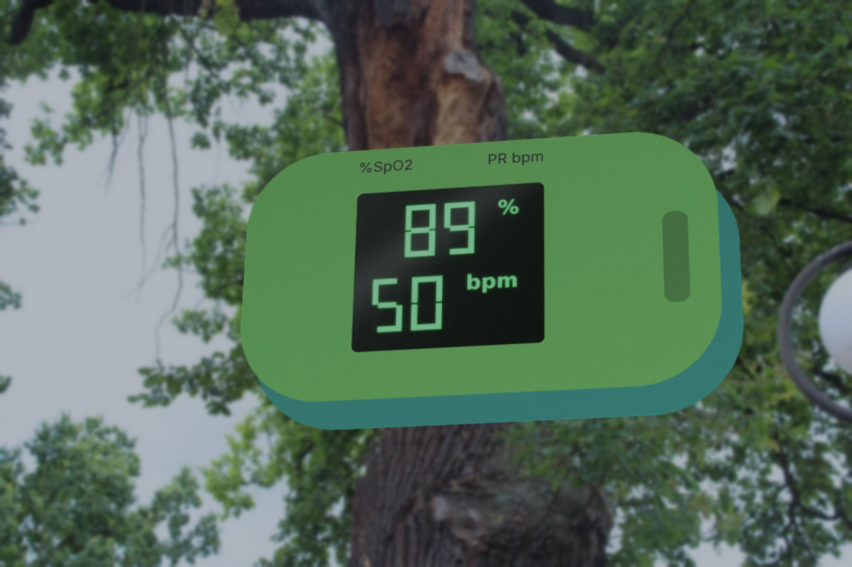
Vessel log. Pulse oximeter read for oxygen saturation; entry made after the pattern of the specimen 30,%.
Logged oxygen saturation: 89,%
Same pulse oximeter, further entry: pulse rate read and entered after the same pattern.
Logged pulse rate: 50,bpm
